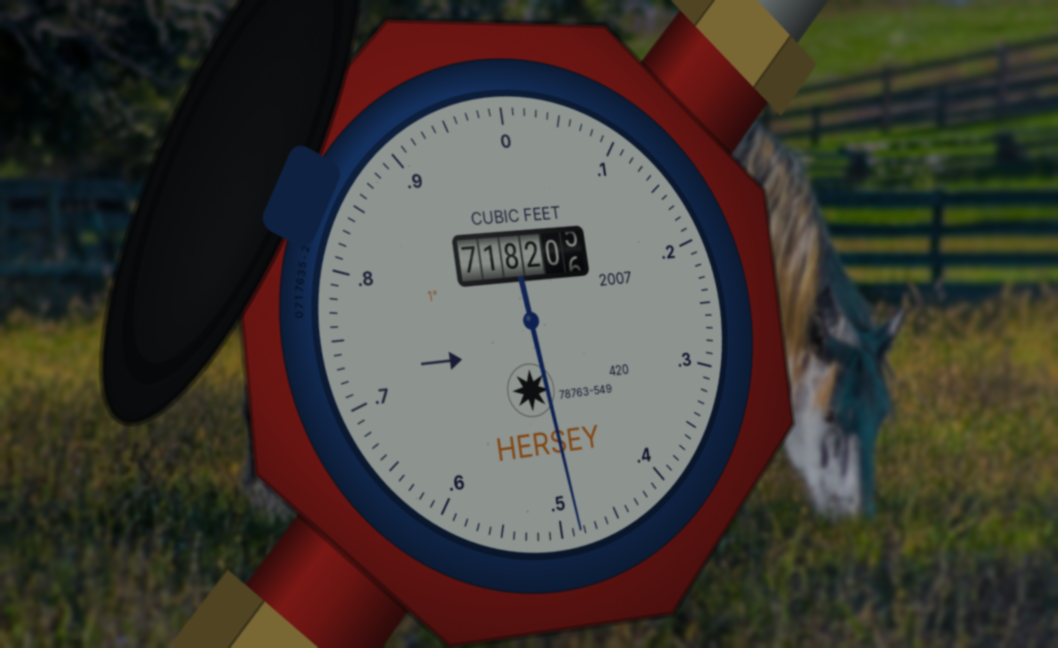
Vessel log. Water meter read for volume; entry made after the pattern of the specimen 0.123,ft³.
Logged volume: 718205.48,ft³
